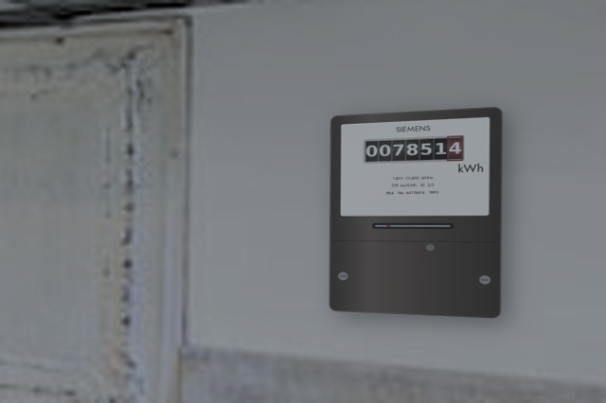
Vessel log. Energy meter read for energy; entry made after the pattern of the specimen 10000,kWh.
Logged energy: 7851.4,kWh
